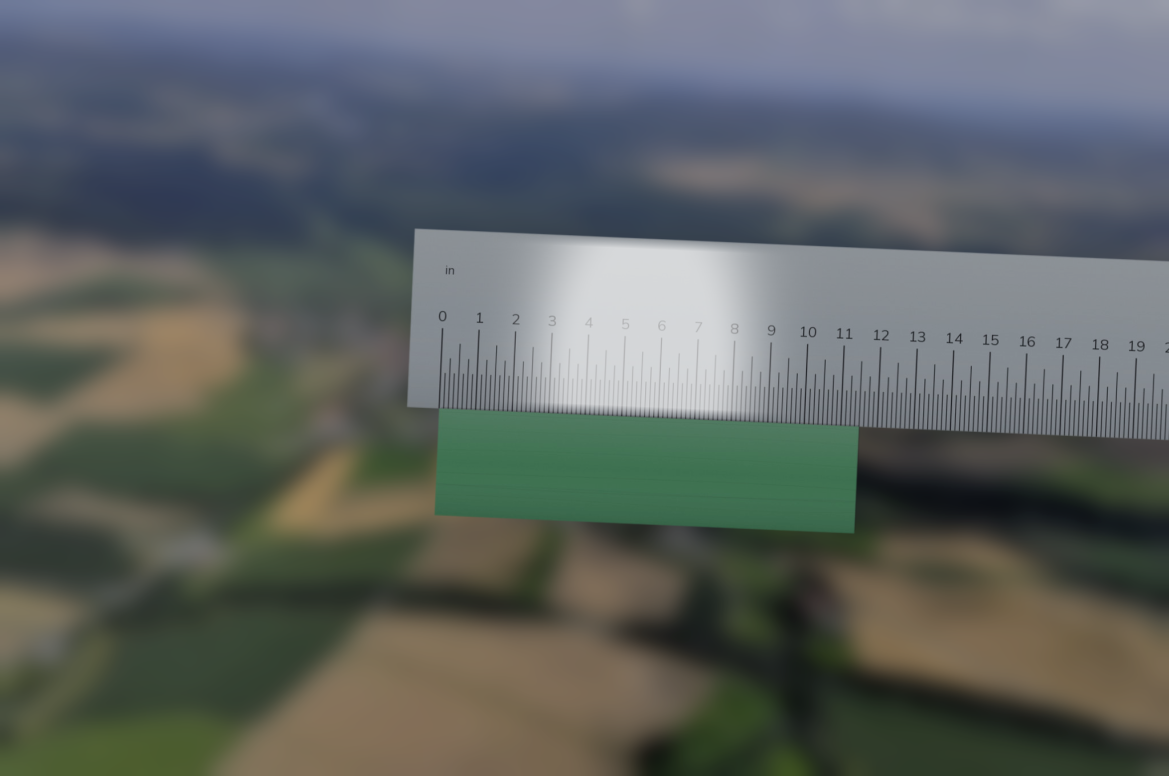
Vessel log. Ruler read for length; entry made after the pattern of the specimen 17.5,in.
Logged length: 11.5,in
